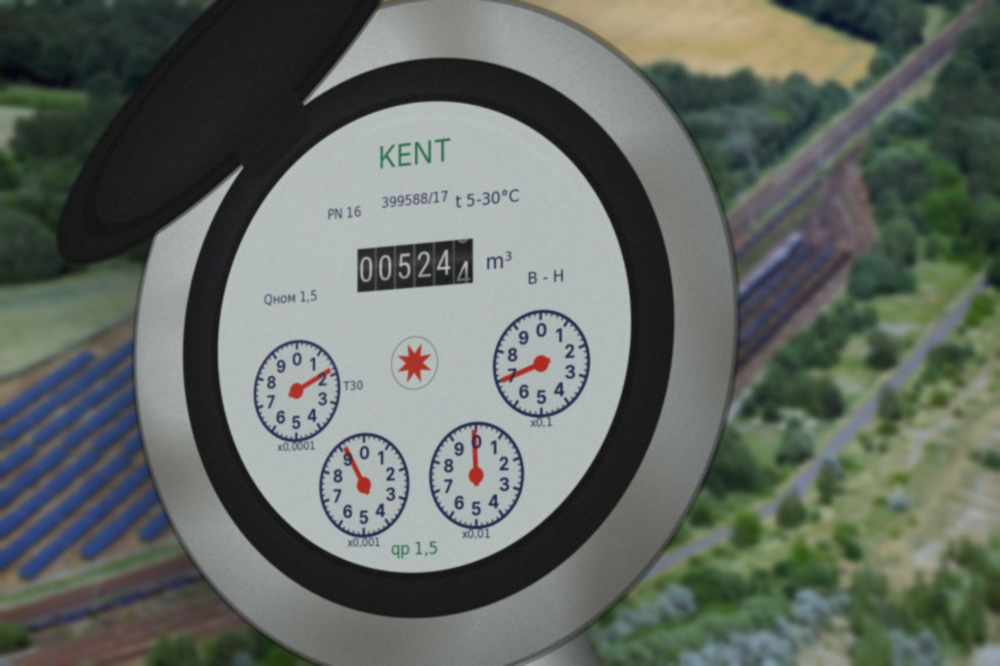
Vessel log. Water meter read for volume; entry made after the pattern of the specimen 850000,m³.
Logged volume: 5243.6991,m³
